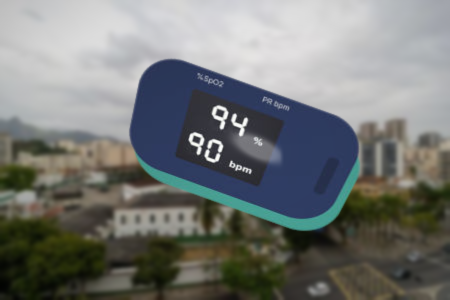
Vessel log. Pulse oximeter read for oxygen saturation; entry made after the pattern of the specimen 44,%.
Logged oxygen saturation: 94,%
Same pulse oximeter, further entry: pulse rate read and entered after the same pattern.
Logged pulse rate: 90,bpm
